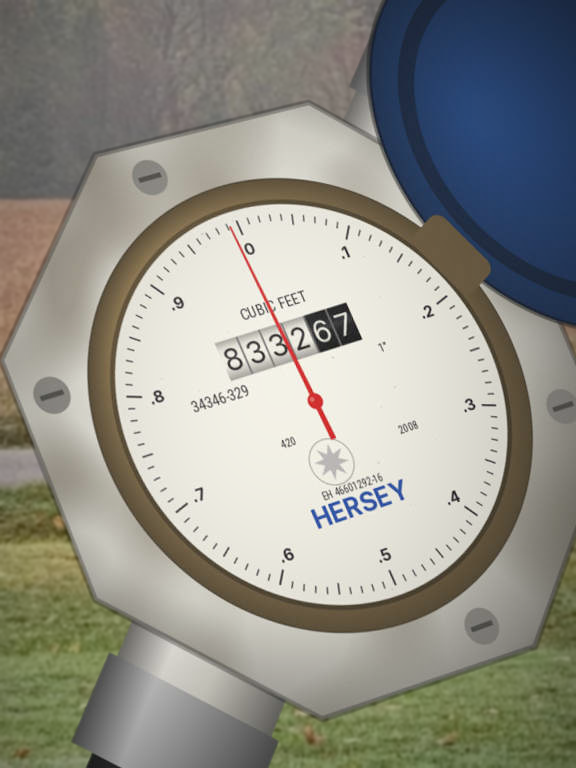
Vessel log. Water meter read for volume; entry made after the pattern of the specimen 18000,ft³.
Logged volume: 833266.99,ft³
